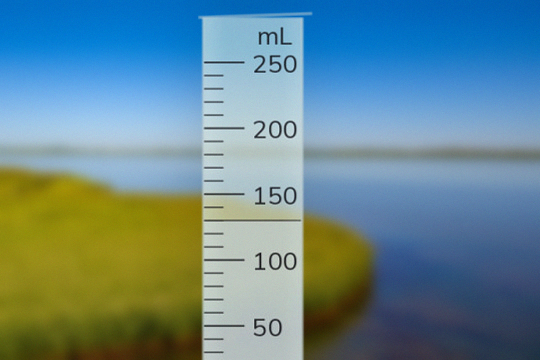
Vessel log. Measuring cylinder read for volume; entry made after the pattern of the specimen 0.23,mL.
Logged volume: 130,mL
